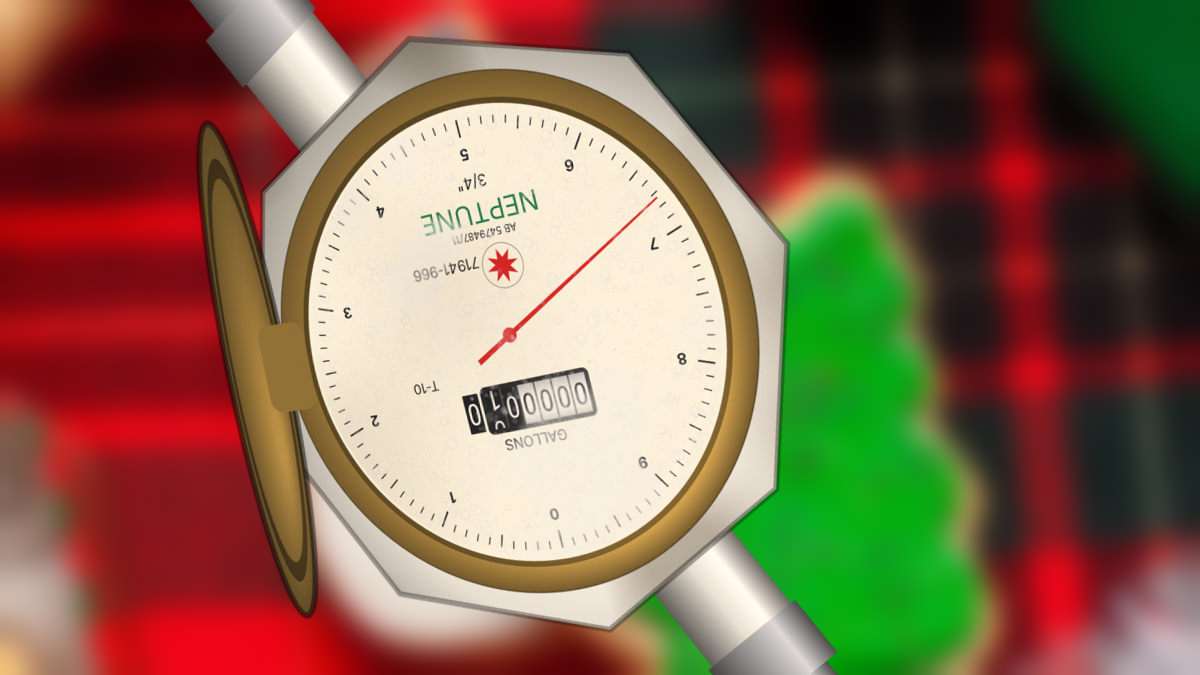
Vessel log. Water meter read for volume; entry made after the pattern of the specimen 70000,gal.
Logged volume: 6.7,gal
